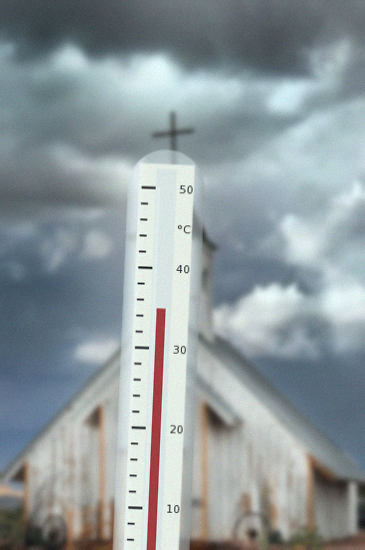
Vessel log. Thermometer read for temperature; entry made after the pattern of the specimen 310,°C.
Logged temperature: 35,°C
